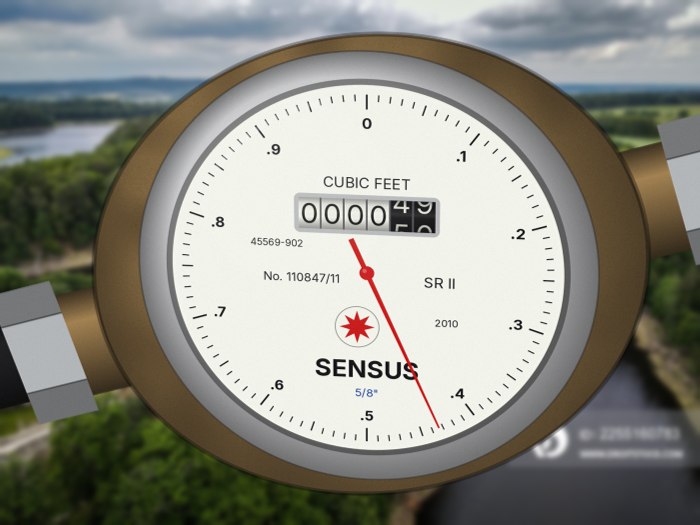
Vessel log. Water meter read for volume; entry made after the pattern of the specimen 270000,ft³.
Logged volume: 49.43,ft³
